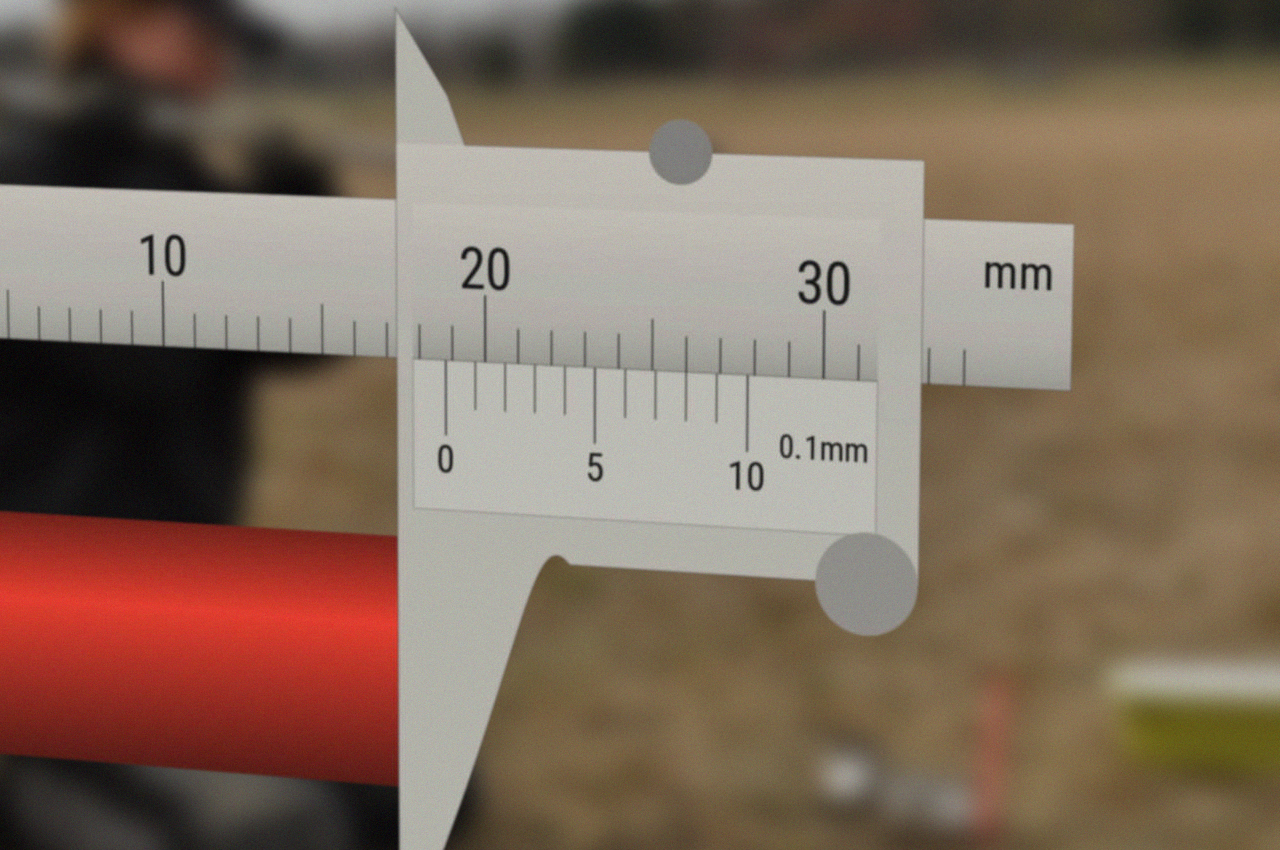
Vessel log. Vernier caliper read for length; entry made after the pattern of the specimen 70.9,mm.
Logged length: 18.8,mm
